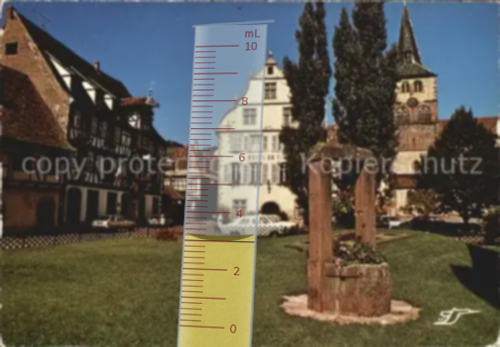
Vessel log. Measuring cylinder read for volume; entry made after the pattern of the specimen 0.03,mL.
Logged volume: 3,mL
